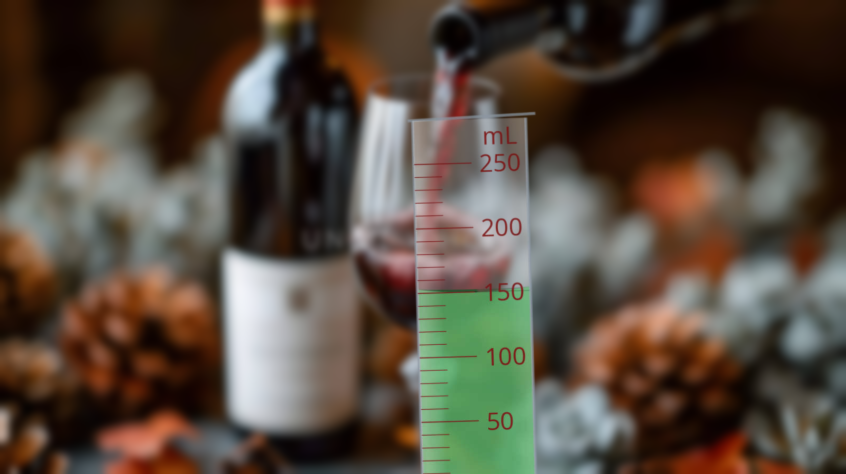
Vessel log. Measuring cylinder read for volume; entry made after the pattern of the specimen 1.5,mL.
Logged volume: 150,mL
